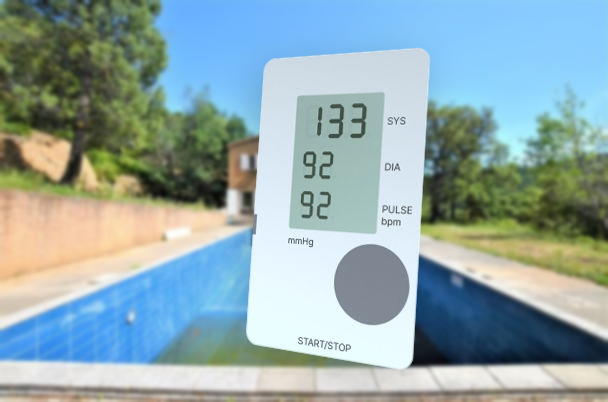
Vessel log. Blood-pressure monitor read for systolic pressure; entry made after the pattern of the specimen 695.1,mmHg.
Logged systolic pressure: 133,mmHg
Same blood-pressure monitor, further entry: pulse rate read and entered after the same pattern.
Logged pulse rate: 92,bpm
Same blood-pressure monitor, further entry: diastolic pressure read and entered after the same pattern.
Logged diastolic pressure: 92,mmHg
